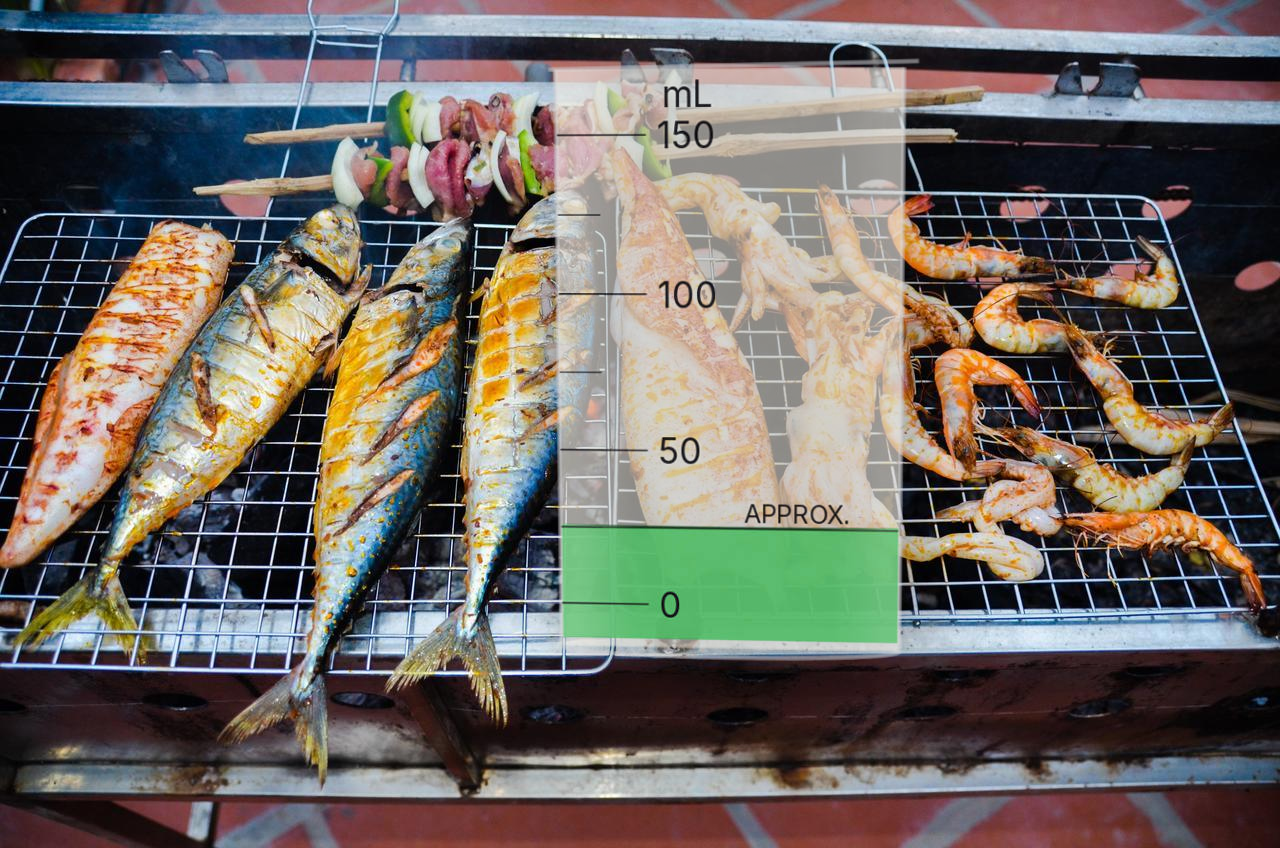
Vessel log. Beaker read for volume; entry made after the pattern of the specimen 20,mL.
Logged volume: 25,mL
